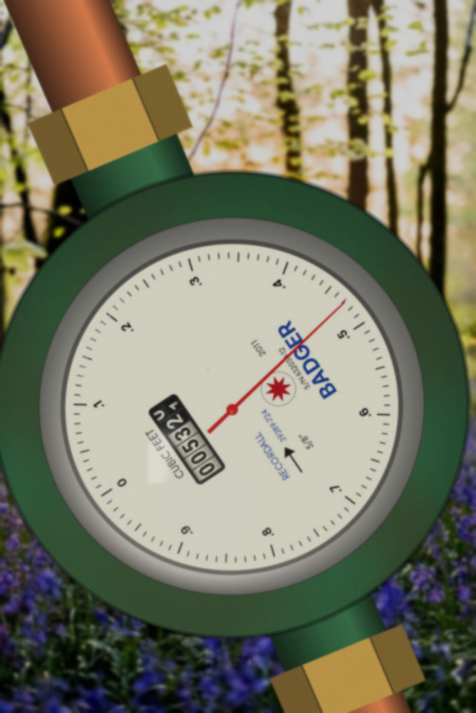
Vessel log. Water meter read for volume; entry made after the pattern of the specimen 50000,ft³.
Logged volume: 5320.47,ft³
